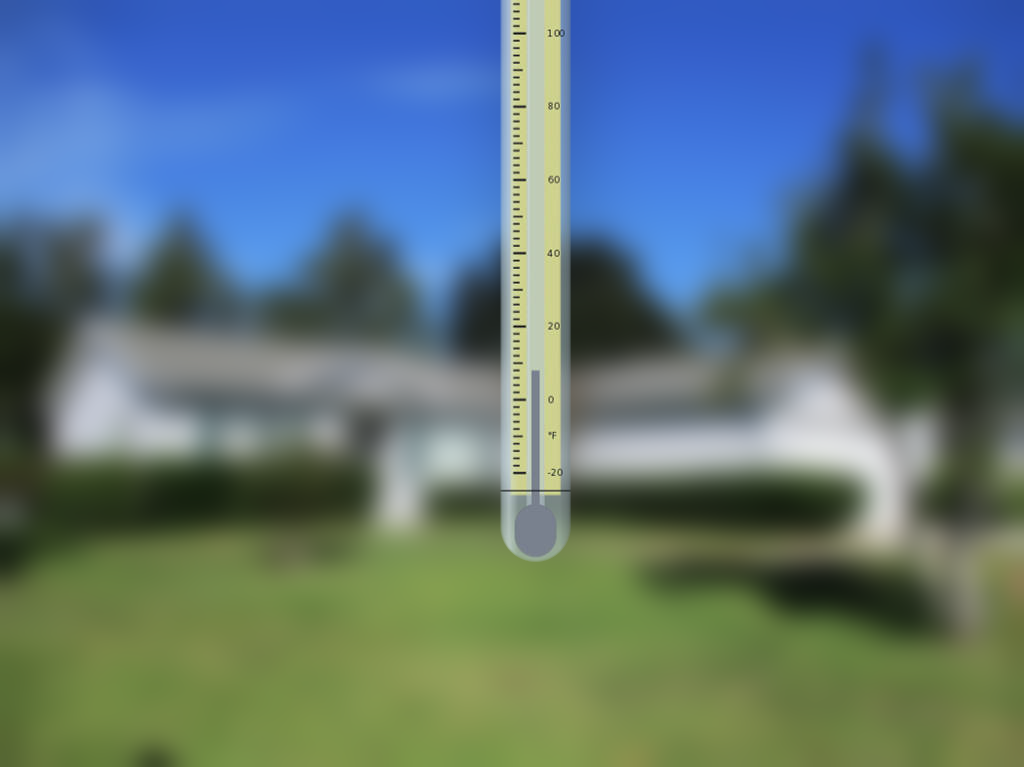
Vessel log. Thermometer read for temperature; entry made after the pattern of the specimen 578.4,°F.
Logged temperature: 8,°F
